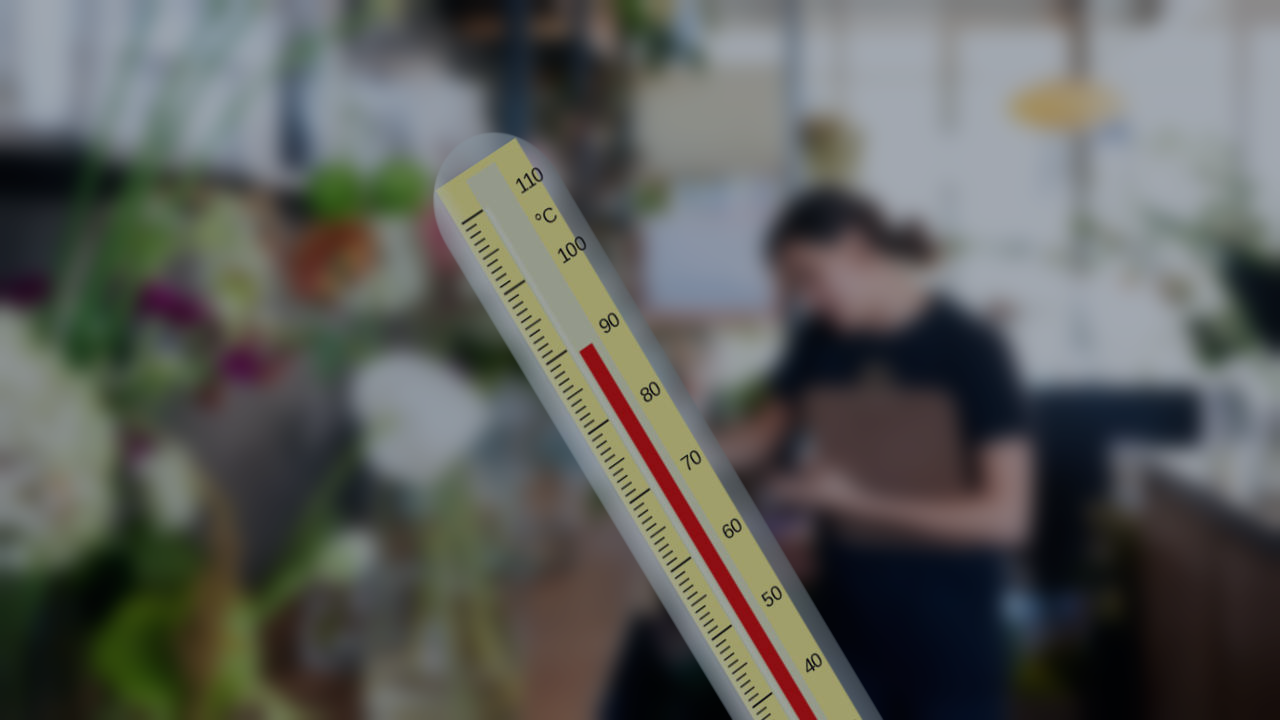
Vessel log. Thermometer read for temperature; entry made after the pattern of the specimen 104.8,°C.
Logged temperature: 89,°C
